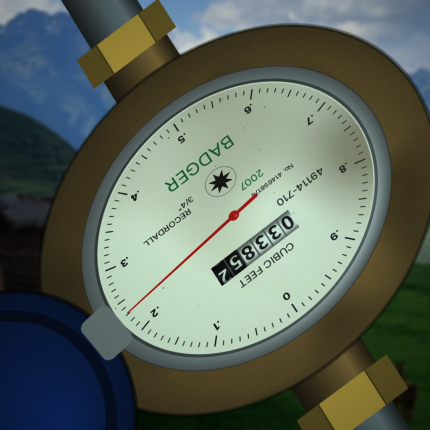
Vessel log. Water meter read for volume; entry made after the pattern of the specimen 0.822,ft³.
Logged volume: 33852.23,ft³
